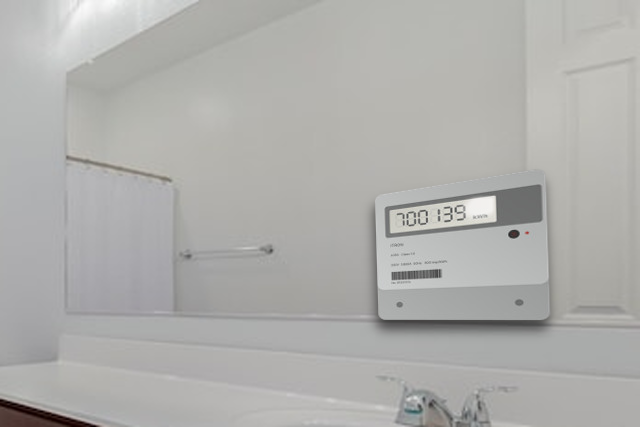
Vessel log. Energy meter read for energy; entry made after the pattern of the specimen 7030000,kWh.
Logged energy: 700139,kWh
